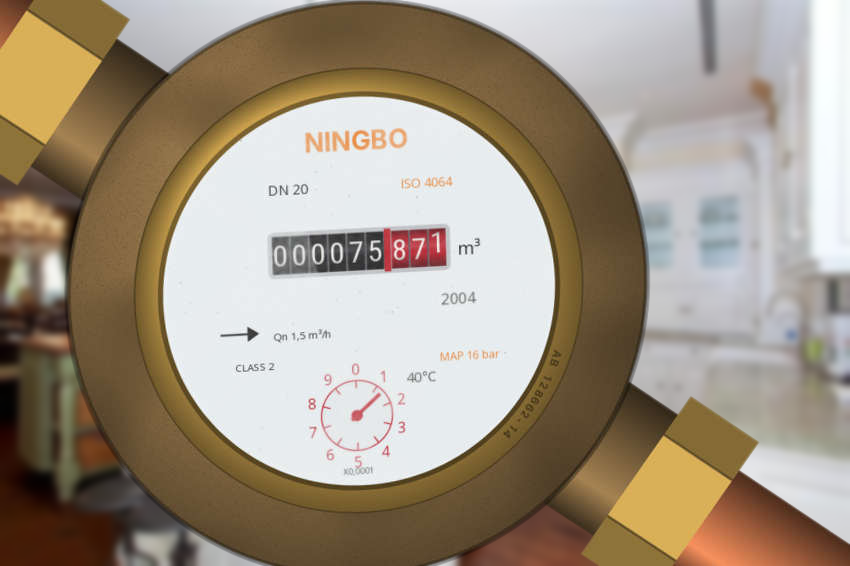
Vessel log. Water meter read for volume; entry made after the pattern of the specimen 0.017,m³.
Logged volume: 75.8711,m³
